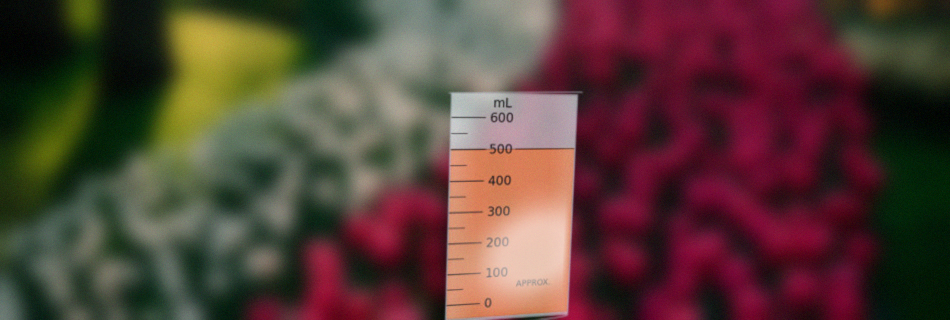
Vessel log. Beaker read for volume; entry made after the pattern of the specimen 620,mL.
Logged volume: 500,mL
